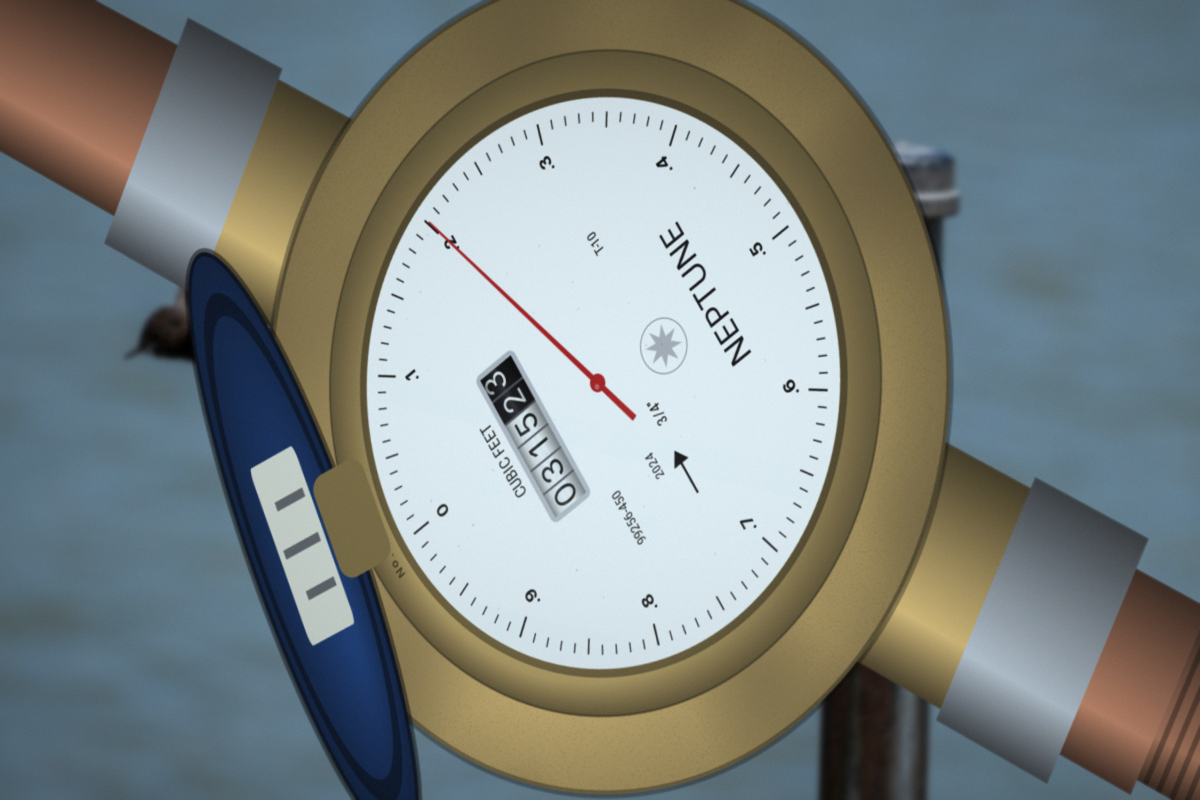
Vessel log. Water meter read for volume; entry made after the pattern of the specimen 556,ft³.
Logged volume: 31523.20,ft³
